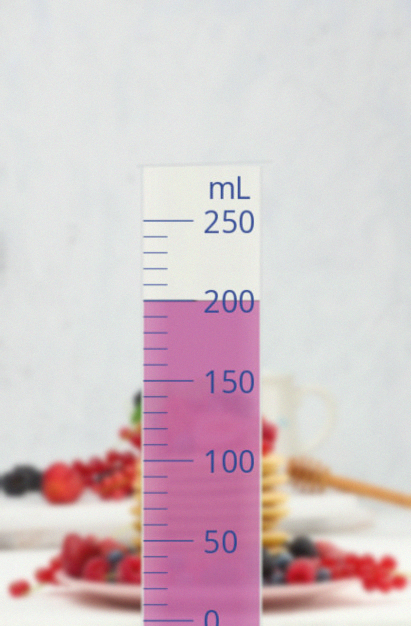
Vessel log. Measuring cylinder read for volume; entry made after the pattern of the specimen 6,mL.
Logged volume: 200,mL
